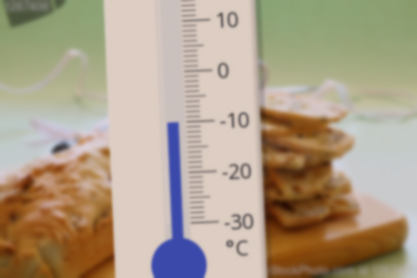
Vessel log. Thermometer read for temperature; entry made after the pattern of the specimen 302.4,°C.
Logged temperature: -10,°C
